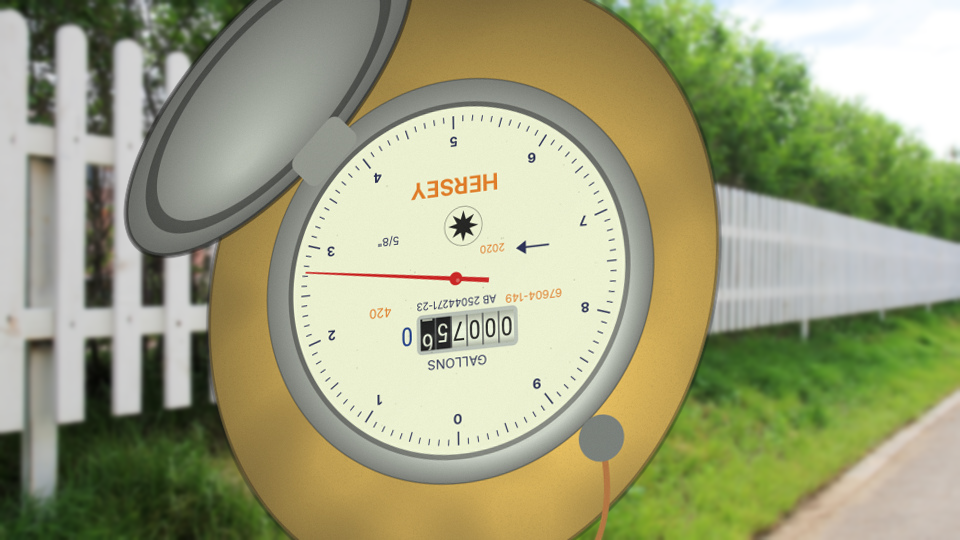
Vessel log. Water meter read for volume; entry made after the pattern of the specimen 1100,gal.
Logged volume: 7562.7,gal
